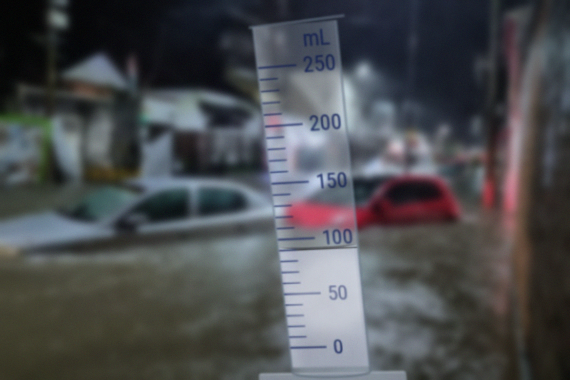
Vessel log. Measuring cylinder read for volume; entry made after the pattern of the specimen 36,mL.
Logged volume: 90,mL
